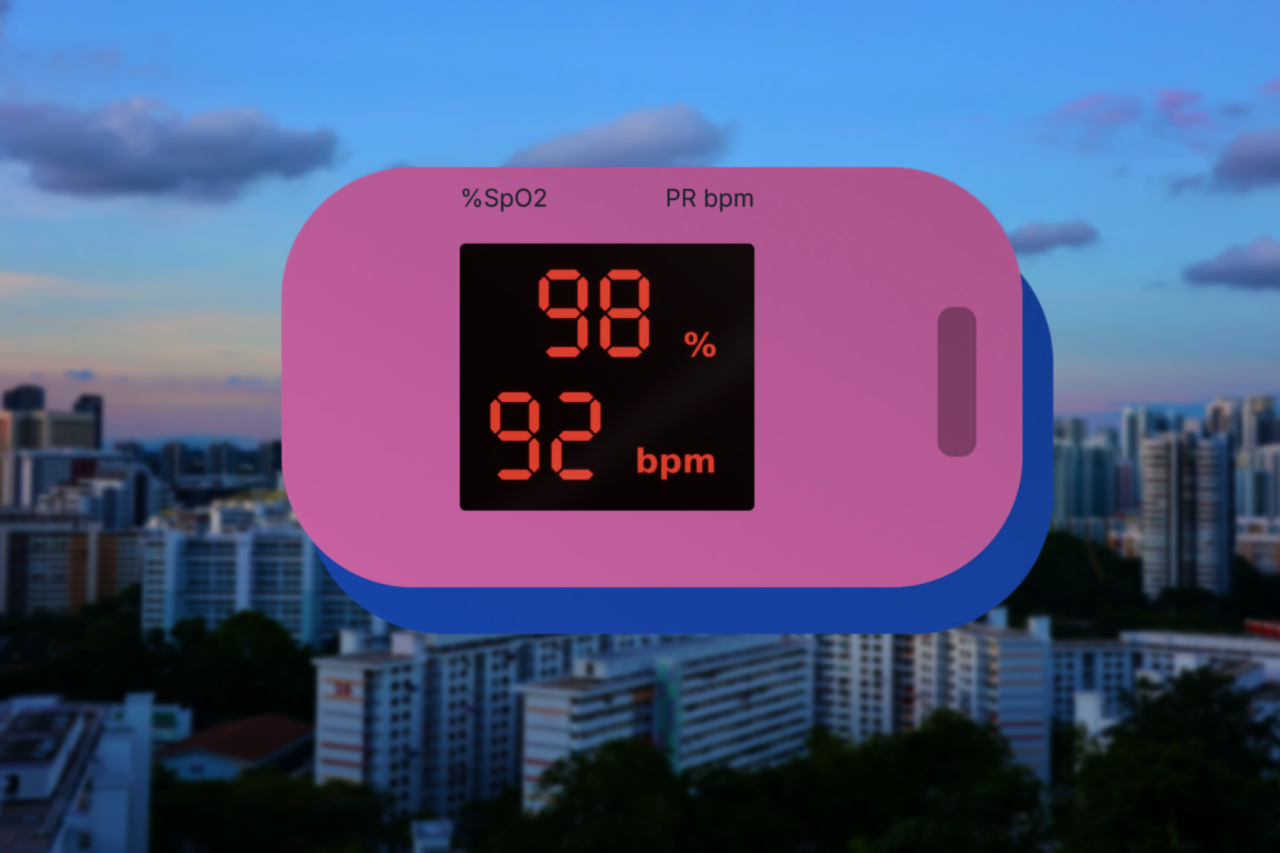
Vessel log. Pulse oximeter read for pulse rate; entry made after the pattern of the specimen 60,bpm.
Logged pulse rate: 92,bpm
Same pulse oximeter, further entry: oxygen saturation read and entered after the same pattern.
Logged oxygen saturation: 98,%
